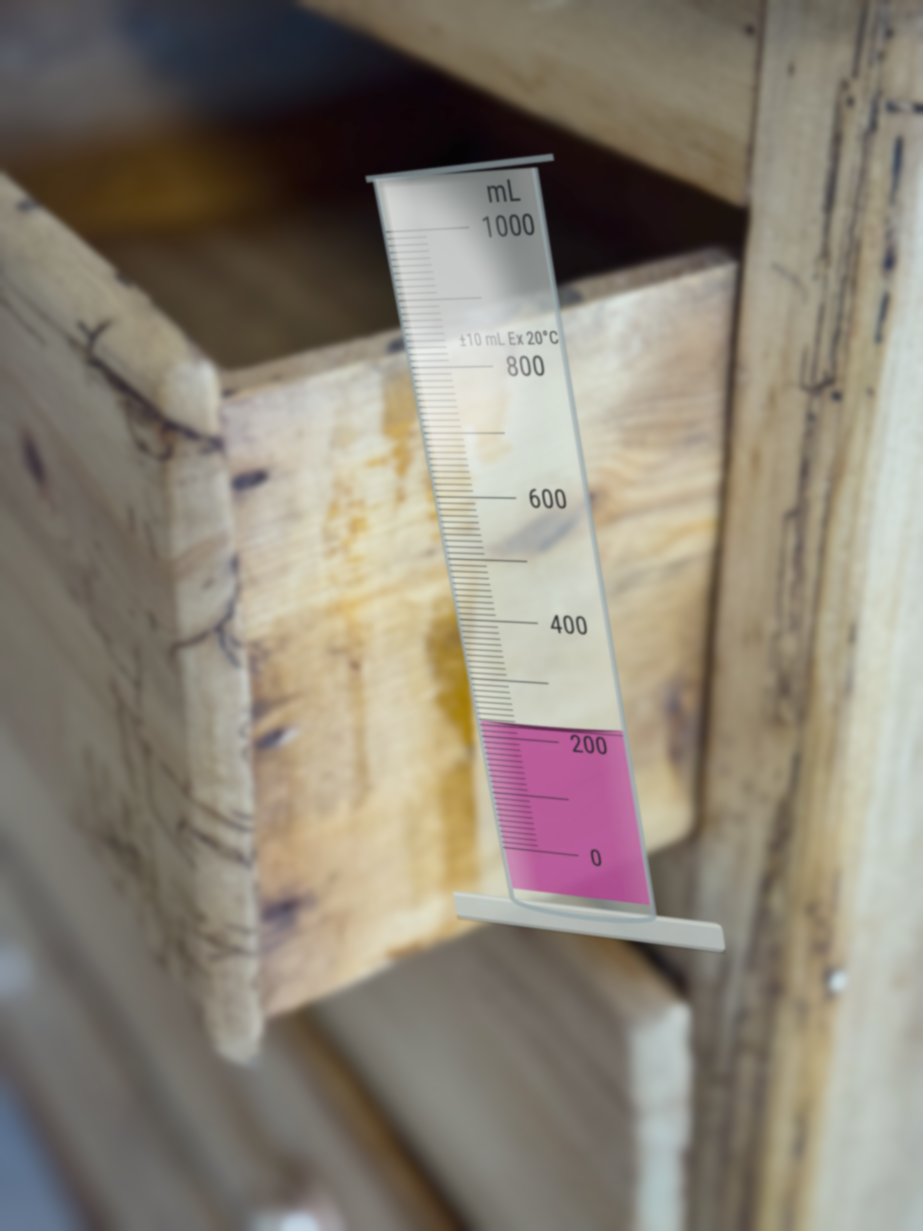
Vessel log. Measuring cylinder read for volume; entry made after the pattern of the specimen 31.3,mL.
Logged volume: 220,mL
